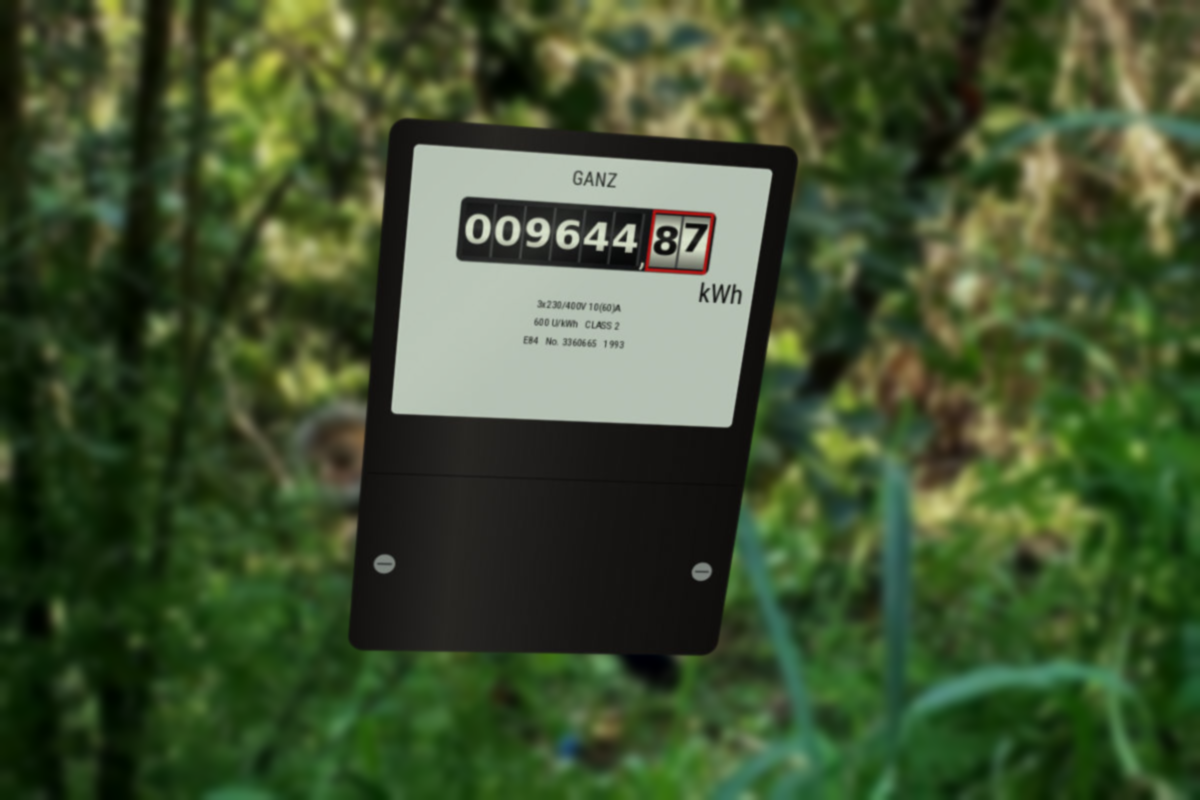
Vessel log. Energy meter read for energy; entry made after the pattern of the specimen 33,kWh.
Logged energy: 9644.87,kWh
